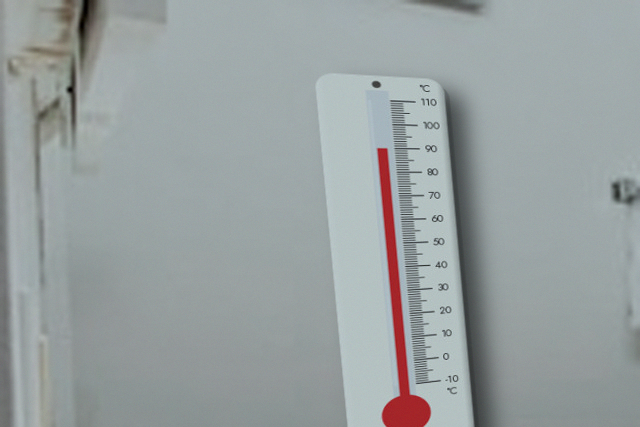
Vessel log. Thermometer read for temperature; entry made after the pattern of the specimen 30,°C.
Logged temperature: 90,°C
